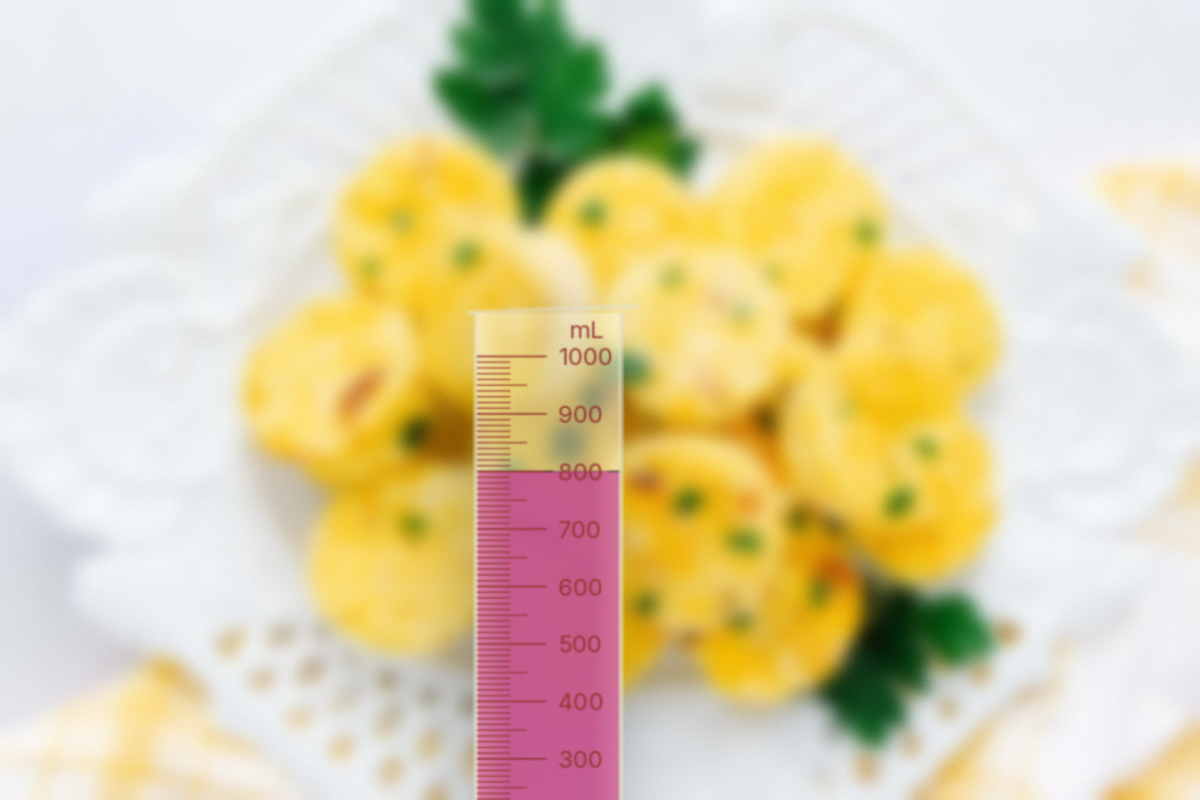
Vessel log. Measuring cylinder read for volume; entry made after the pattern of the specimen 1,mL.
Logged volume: 800,mL
